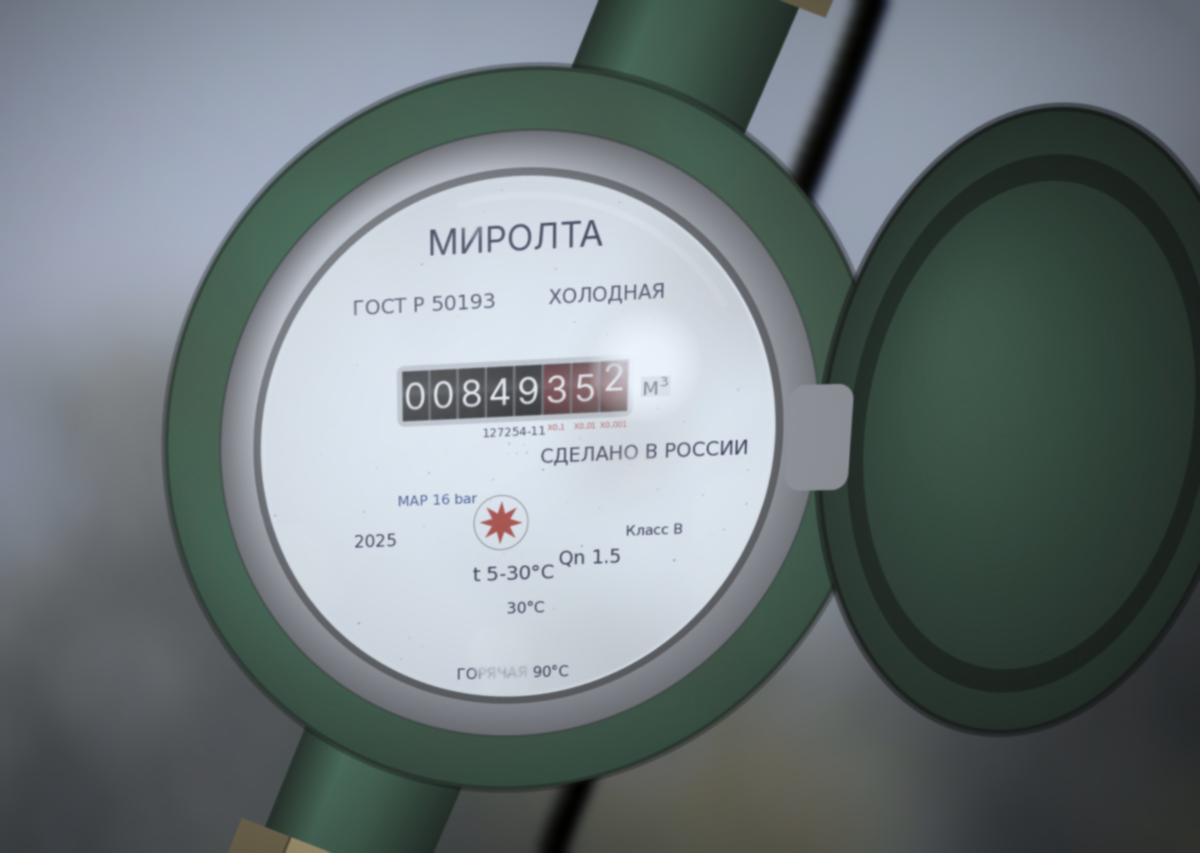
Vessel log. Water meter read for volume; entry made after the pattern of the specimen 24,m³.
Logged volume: 849.352,m³
